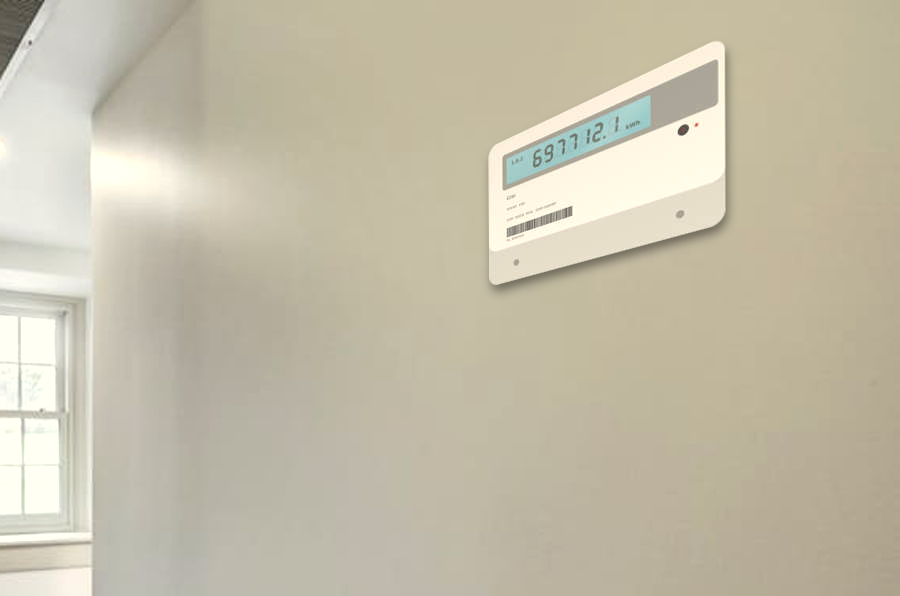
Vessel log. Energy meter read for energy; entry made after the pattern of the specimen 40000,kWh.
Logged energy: 697712.1,kWh
